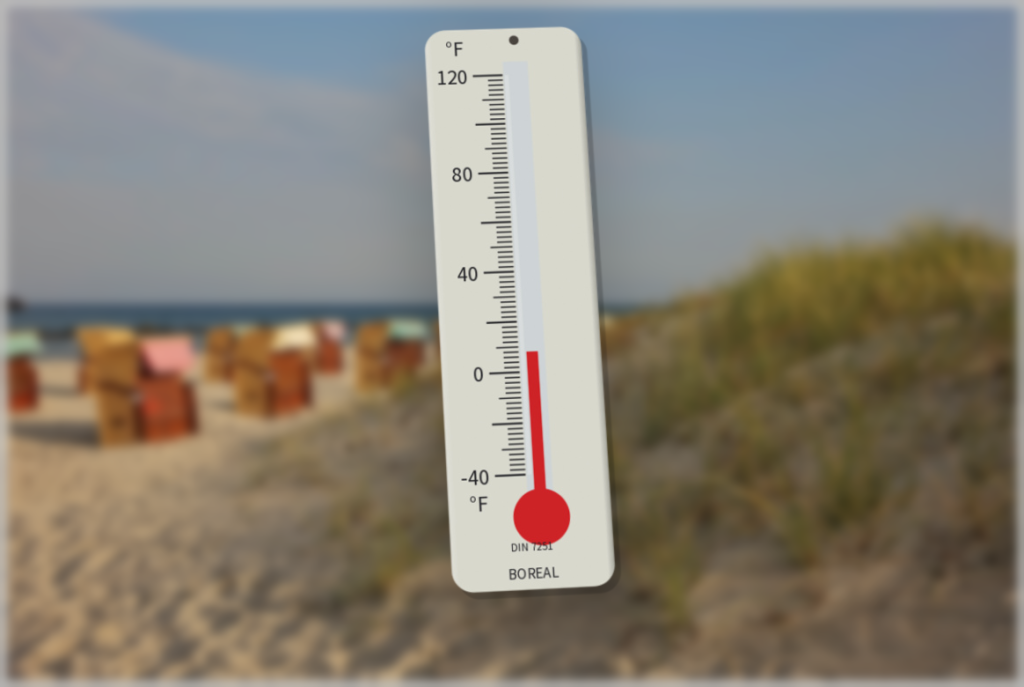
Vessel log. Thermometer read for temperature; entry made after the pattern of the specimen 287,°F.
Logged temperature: 8,°F
